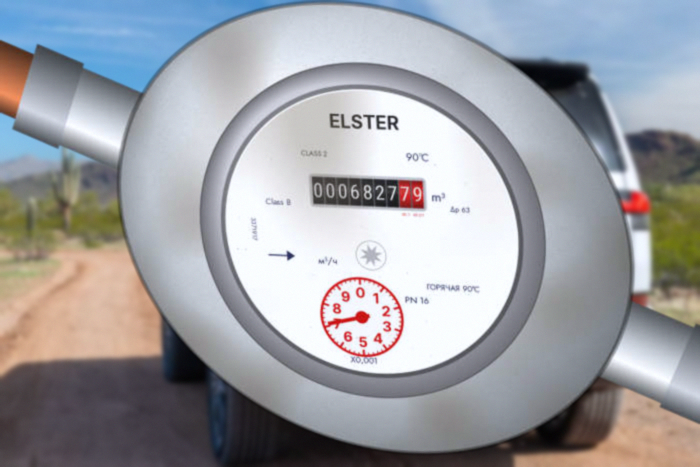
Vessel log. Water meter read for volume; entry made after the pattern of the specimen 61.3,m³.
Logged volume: 6827.797,m³
